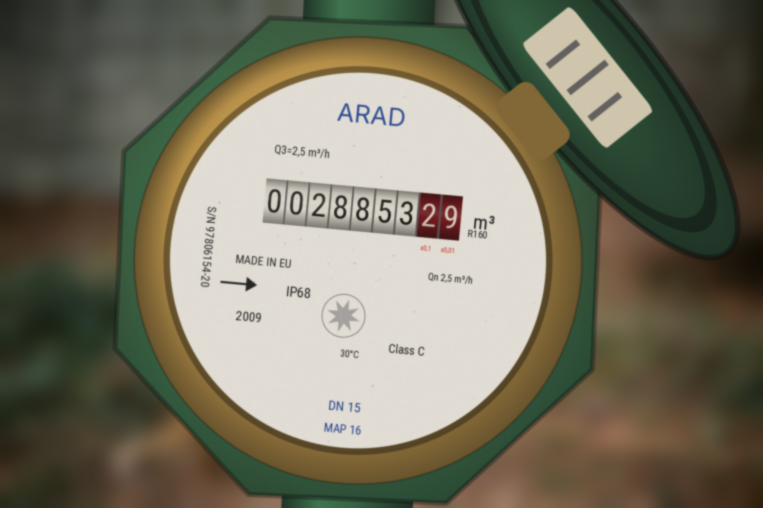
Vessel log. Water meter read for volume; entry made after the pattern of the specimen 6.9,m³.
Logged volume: 28853.29,m³
